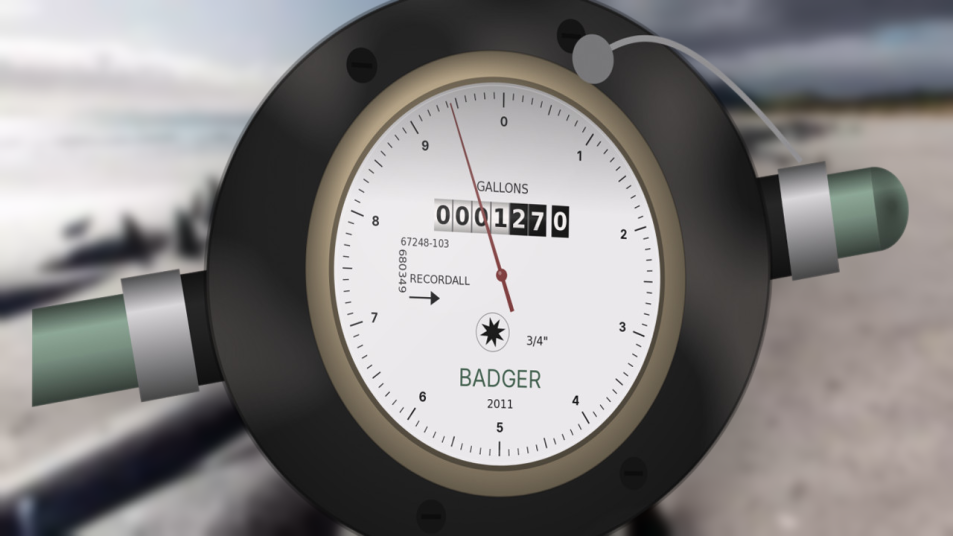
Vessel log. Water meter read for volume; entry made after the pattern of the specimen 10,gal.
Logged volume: 1269.4,gal
